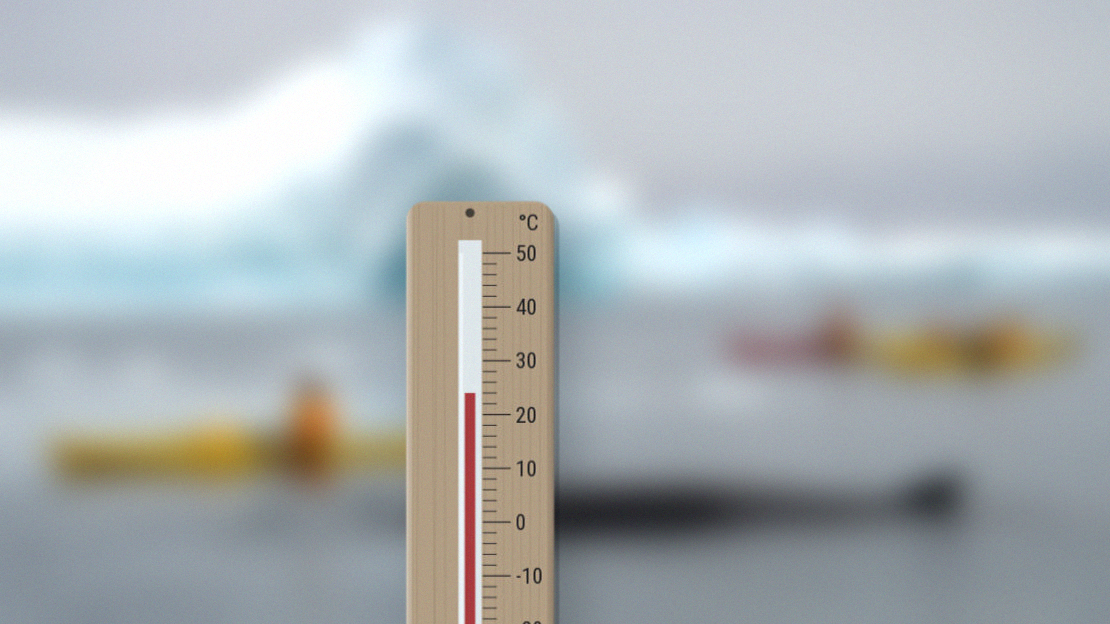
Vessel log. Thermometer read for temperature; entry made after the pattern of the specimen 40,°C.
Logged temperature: 24,°C
